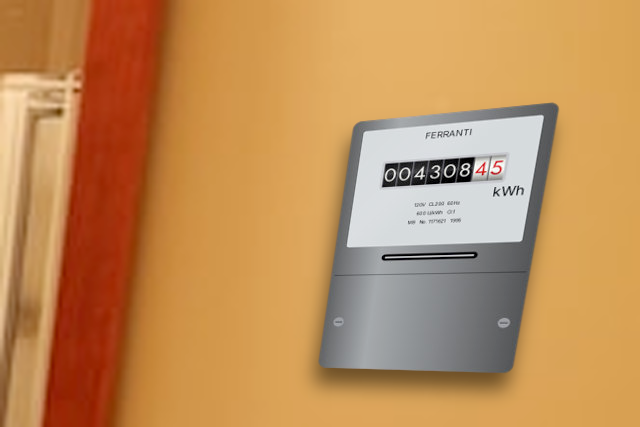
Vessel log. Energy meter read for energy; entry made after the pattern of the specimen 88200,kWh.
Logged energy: 4308.45,kWh
